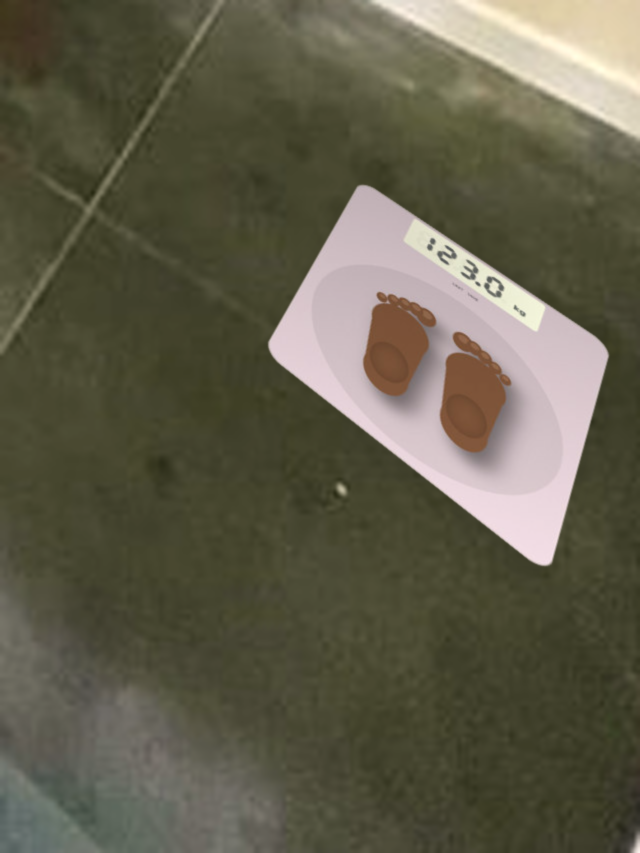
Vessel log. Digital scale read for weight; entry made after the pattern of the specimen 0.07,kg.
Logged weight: 123.0,kg
